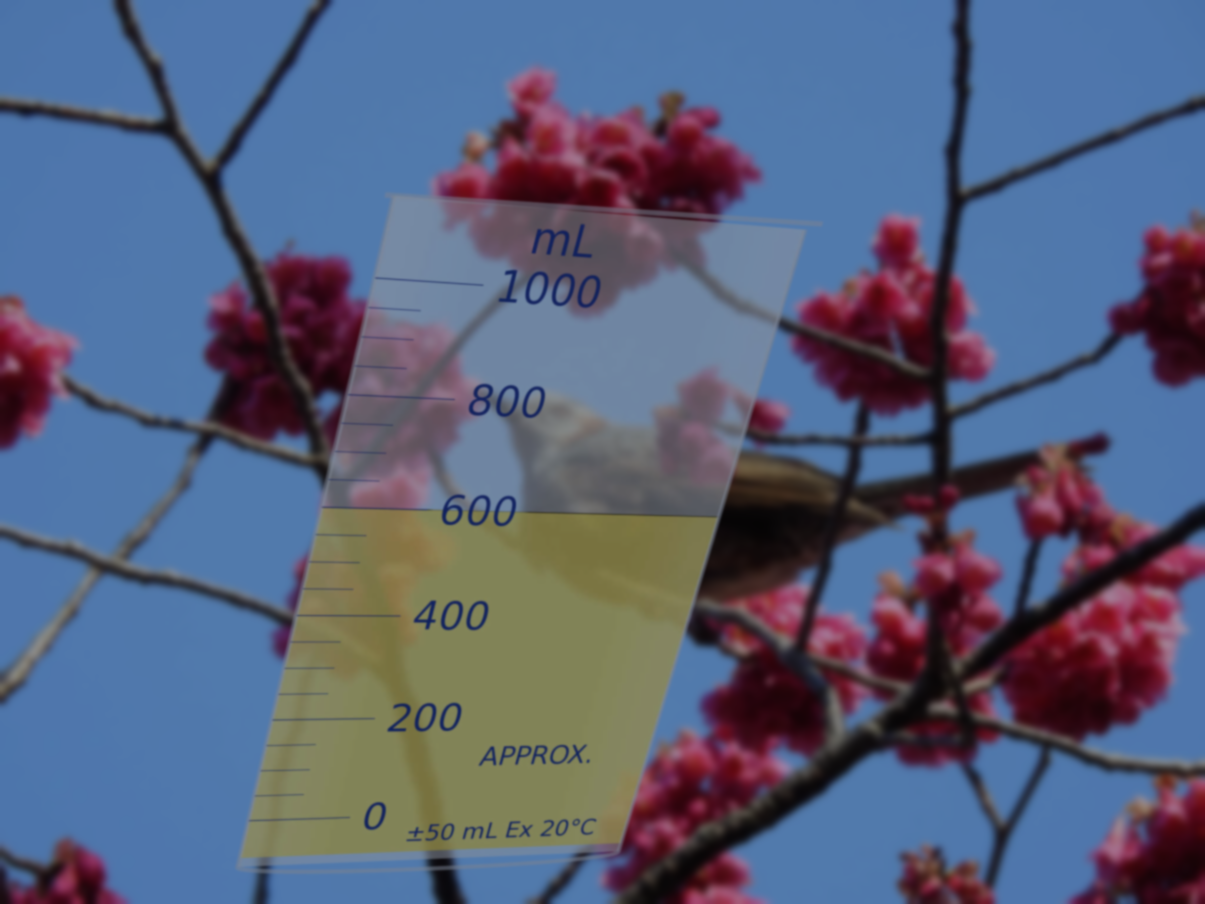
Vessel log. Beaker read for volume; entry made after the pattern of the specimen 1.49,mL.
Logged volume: 600,mL
